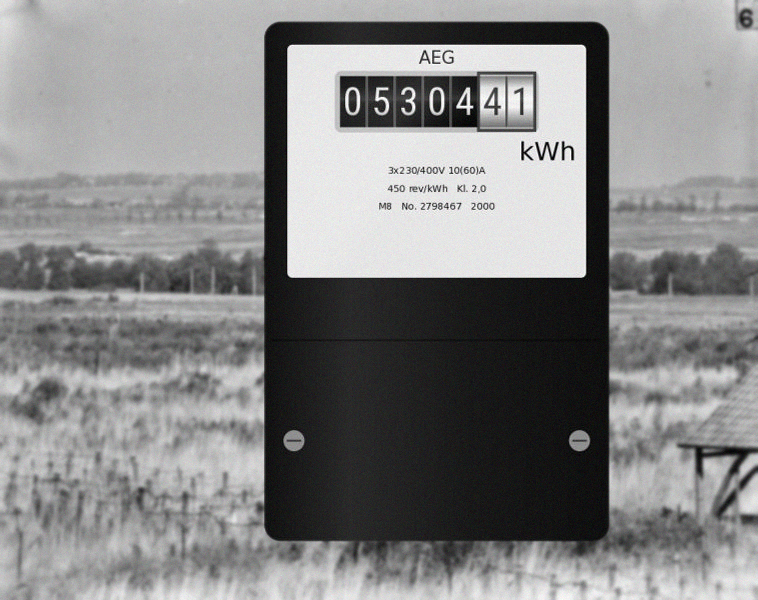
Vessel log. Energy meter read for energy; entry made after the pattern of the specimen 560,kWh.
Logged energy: 5304.41,kWh
